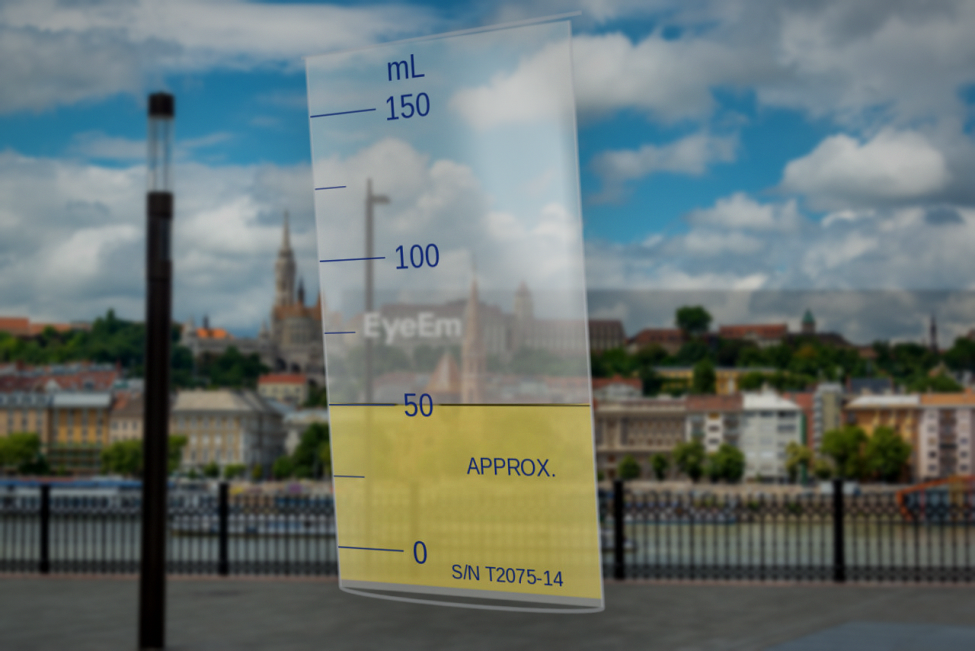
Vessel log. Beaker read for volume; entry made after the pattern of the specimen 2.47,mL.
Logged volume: 50,mL
